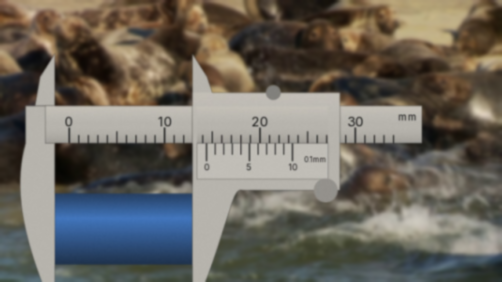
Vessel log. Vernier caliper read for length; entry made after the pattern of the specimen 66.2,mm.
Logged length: 14.4,mm
